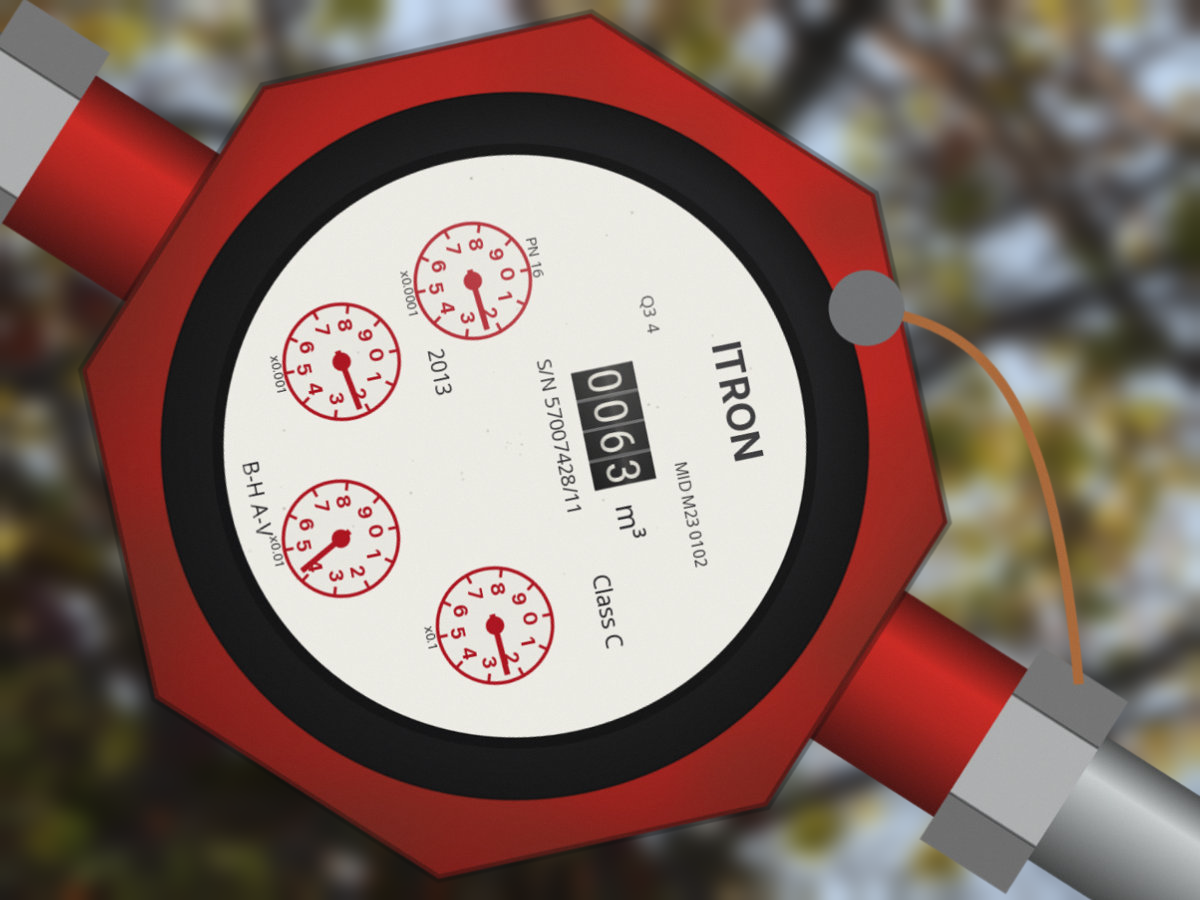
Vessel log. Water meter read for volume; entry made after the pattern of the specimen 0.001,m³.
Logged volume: 63.2422,m³
